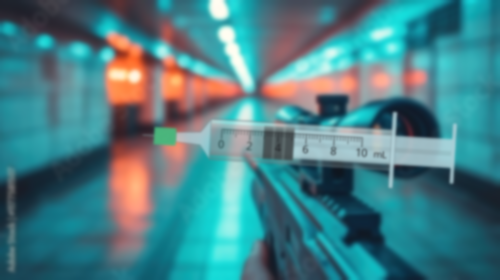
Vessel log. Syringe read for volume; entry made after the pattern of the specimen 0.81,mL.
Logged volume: 3,mL
